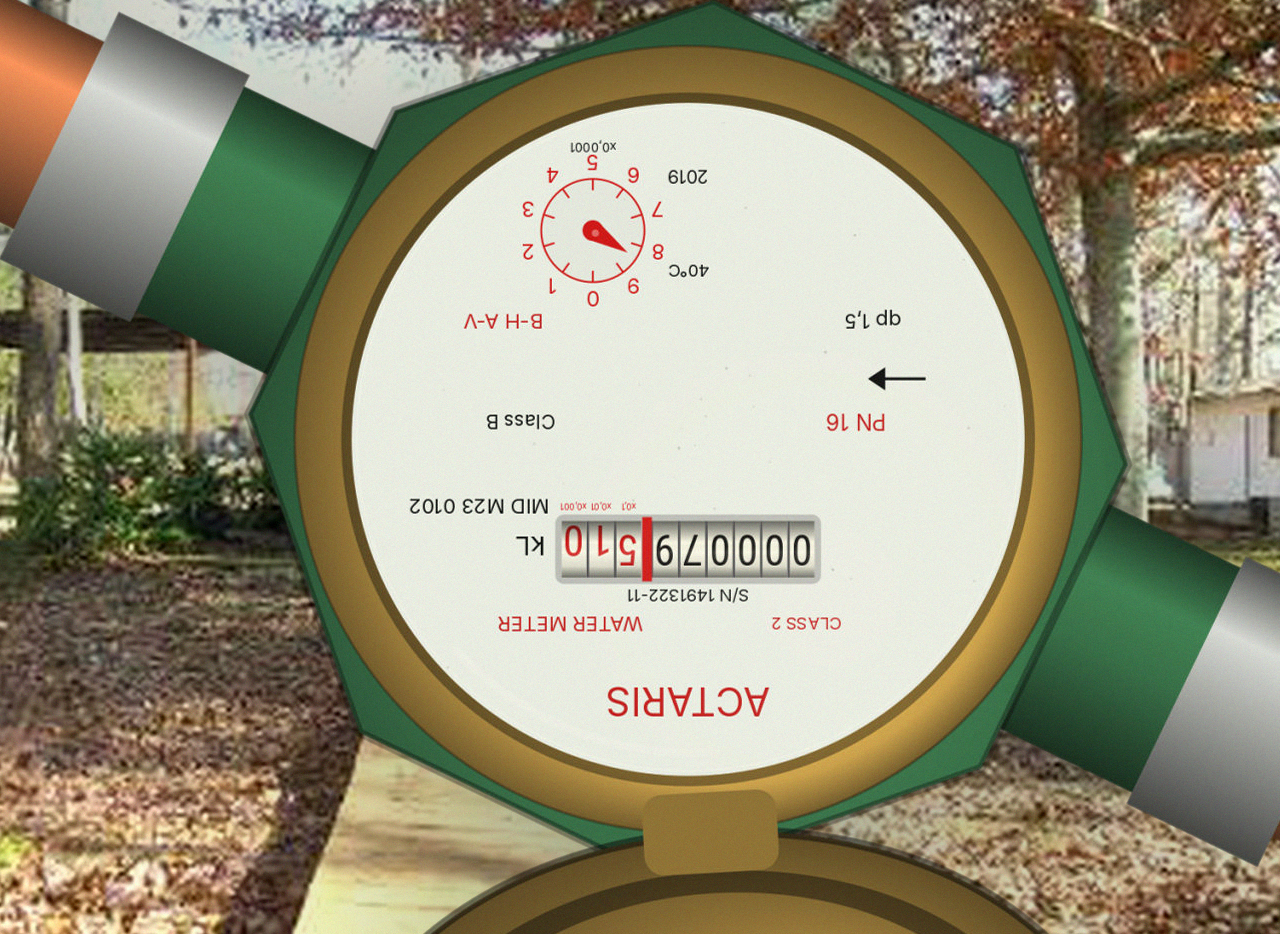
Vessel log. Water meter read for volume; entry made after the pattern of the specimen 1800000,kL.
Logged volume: 79.5098,kL
